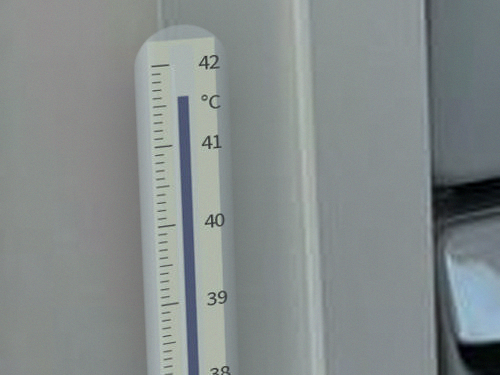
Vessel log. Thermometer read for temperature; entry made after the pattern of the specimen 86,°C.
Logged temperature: 41.6,°C
